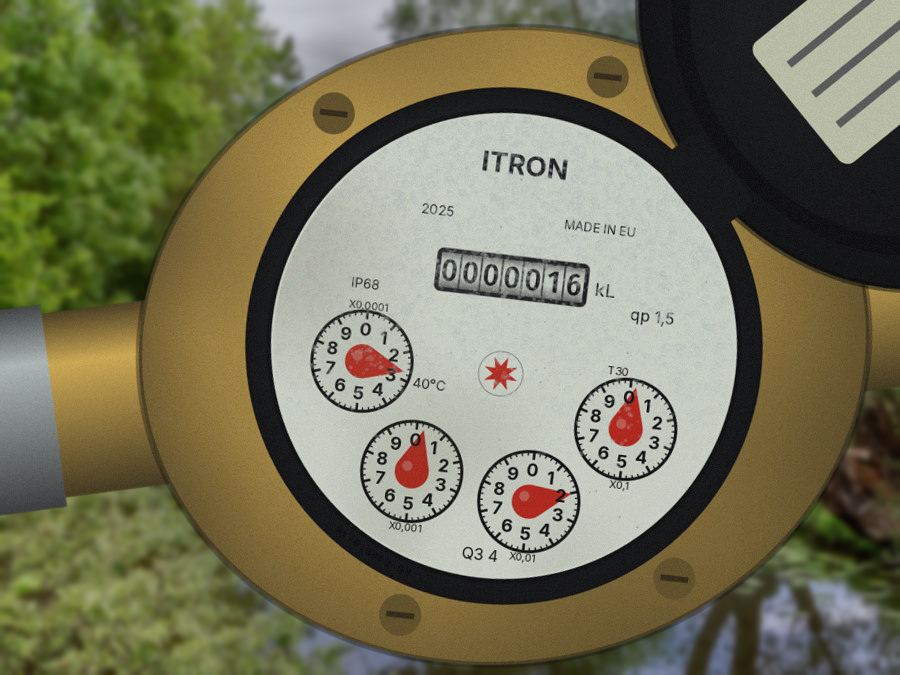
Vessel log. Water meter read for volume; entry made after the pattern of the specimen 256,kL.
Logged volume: 16.0202,kL
